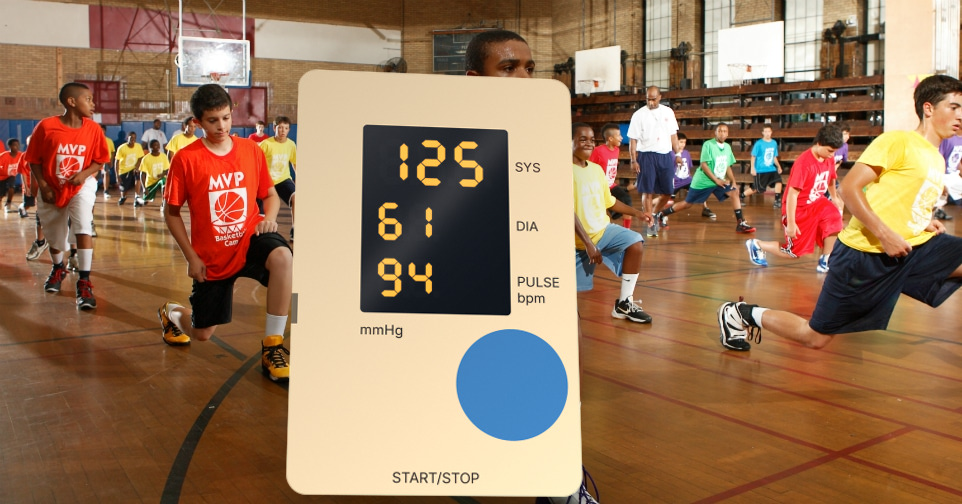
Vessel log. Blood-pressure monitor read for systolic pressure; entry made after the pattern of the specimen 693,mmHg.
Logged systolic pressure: 125,mmHg
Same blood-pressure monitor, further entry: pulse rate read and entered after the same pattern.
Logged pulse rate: 94,bpm
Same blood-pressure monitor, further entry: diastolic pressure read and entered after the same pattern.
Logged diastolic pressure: 61,mmHg
